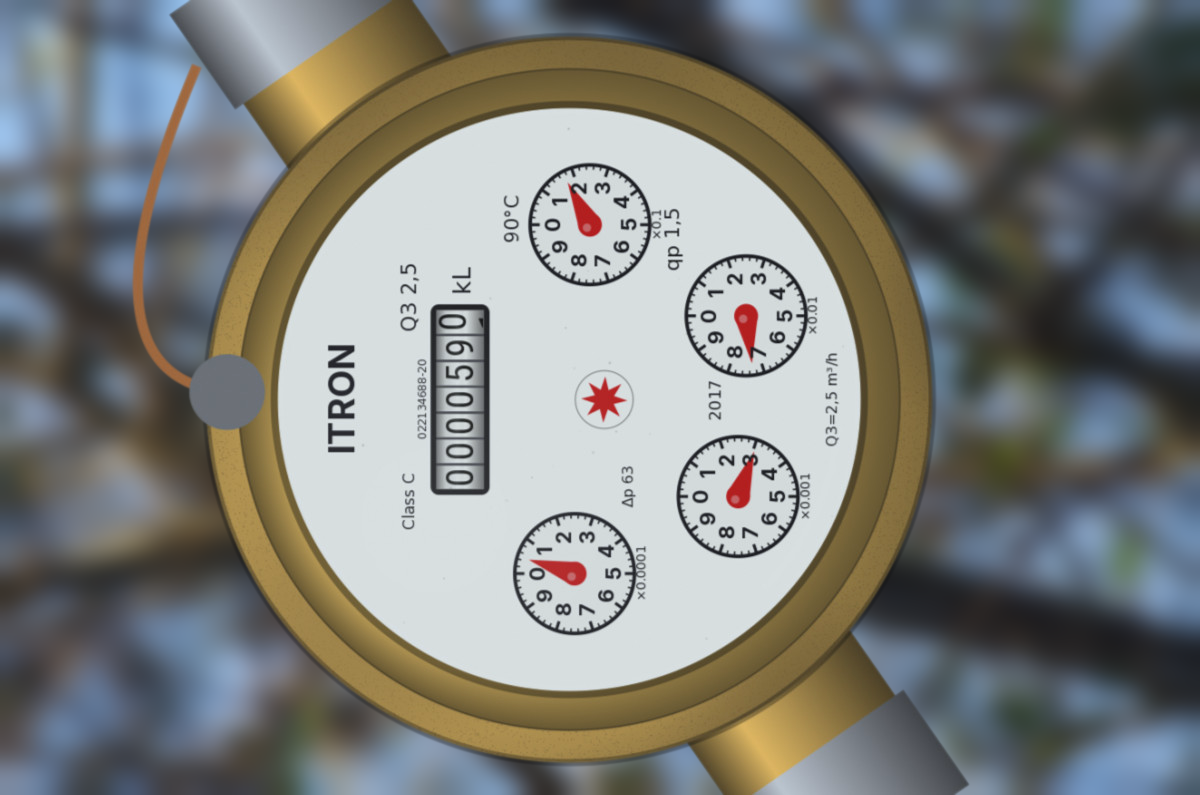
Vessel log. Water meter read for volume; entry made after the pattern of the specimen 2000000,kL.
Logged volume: 590.1730,kL
